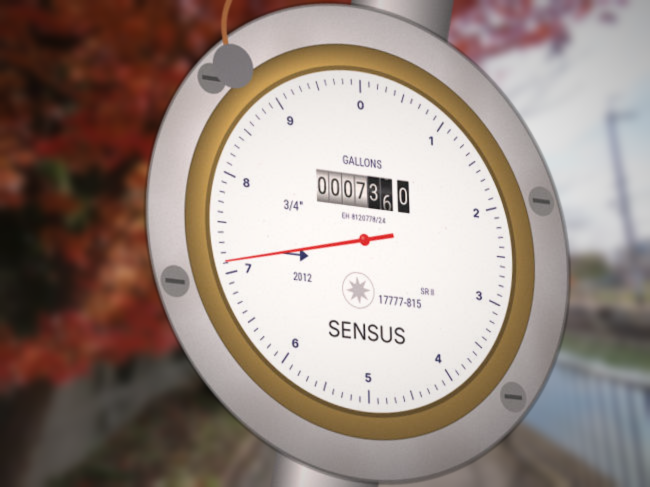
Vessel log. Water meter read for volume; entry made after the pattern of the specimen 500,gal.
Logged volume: 7357.1,gal
